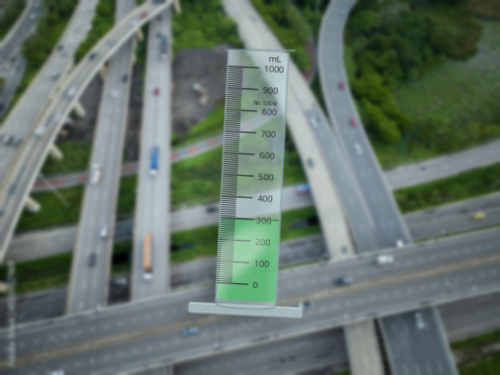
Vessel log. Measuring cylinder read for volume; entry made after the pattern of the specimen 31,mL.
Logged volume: 300,mL
